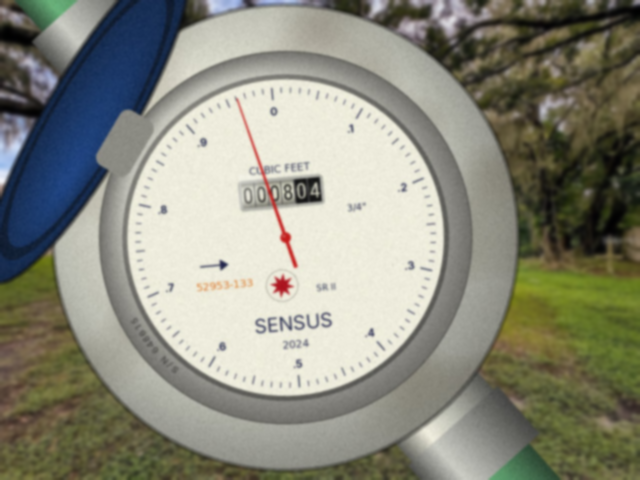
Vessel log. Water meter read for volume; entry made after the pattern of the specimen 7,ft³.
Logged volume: 803.96,ft³
